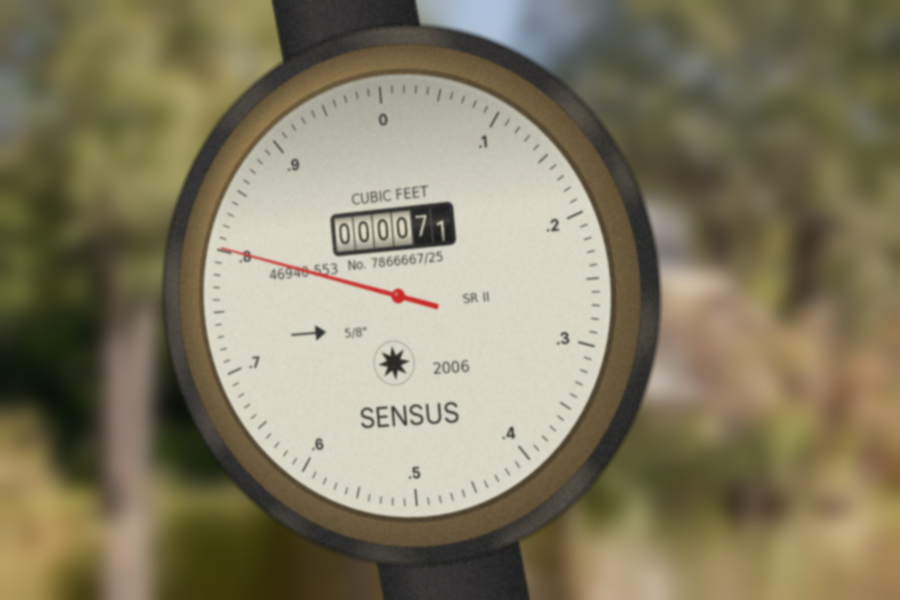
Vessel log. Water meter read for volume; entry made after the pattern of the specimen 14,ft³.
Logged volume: 70.80,ft³
